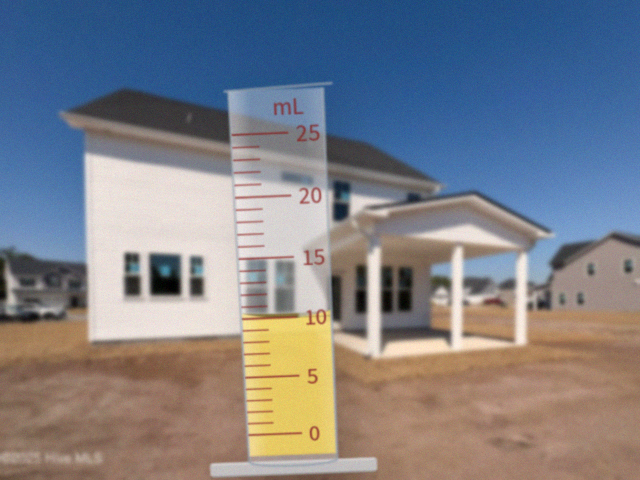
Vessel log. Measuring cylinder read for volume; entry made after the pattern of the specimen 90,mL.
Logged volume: 10,mL
